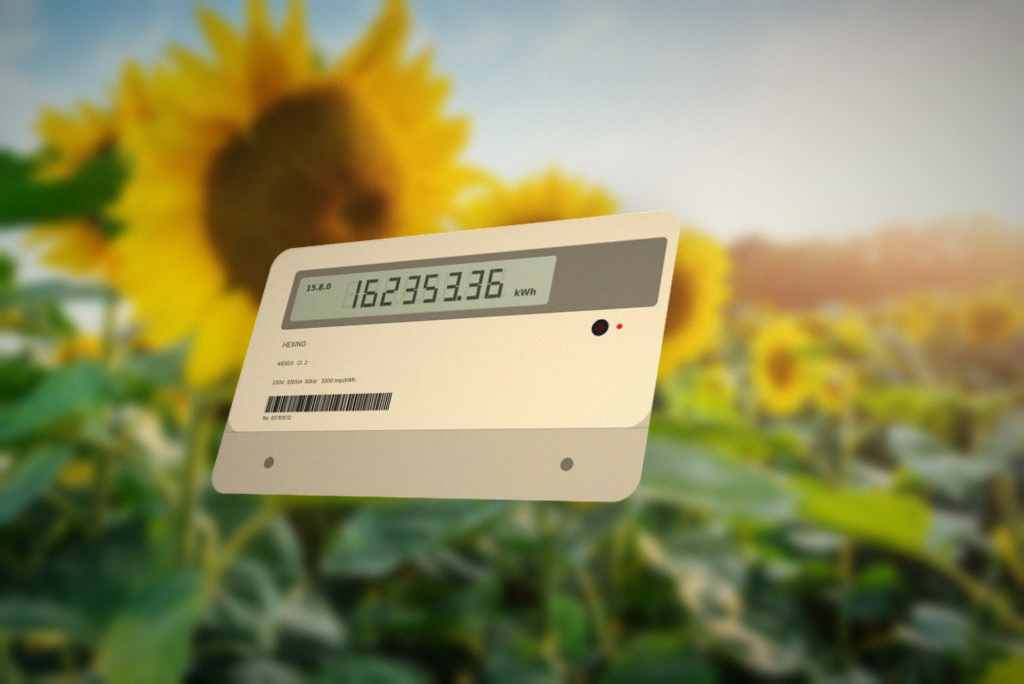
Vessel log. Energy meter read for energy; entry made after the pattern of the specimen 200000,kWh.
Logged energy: 162353.36,kWh
